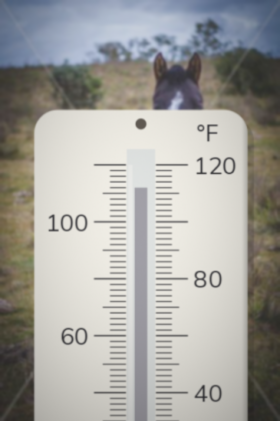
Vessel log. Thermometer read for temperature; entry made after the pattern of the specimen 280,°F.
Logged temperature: 112,°F
